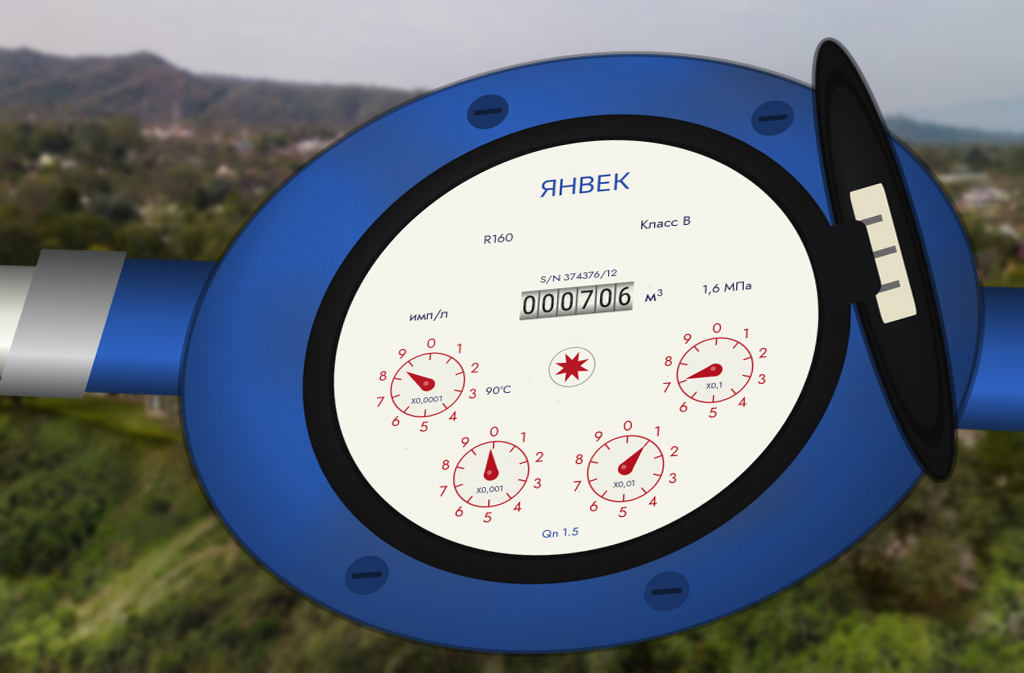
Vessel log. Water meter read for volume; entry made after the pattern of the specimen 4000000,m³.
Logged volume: 706.7098,m³
